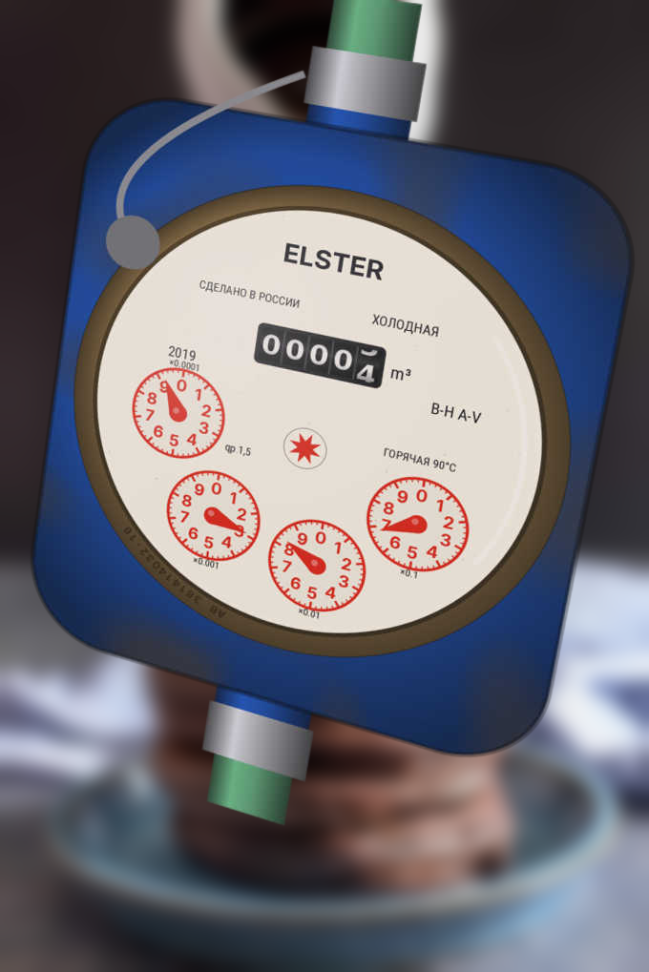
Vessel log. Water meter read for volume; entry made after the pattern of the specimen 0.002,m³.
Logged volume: 3.6829,m³
